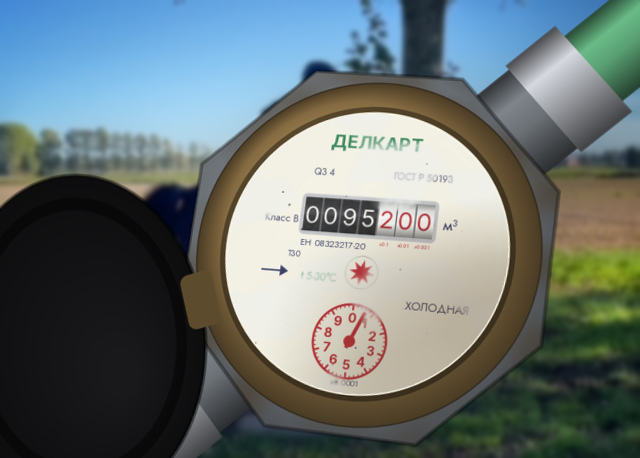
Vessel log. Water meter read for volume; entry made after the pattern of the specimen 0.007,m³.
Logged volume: 95.2000,m³
